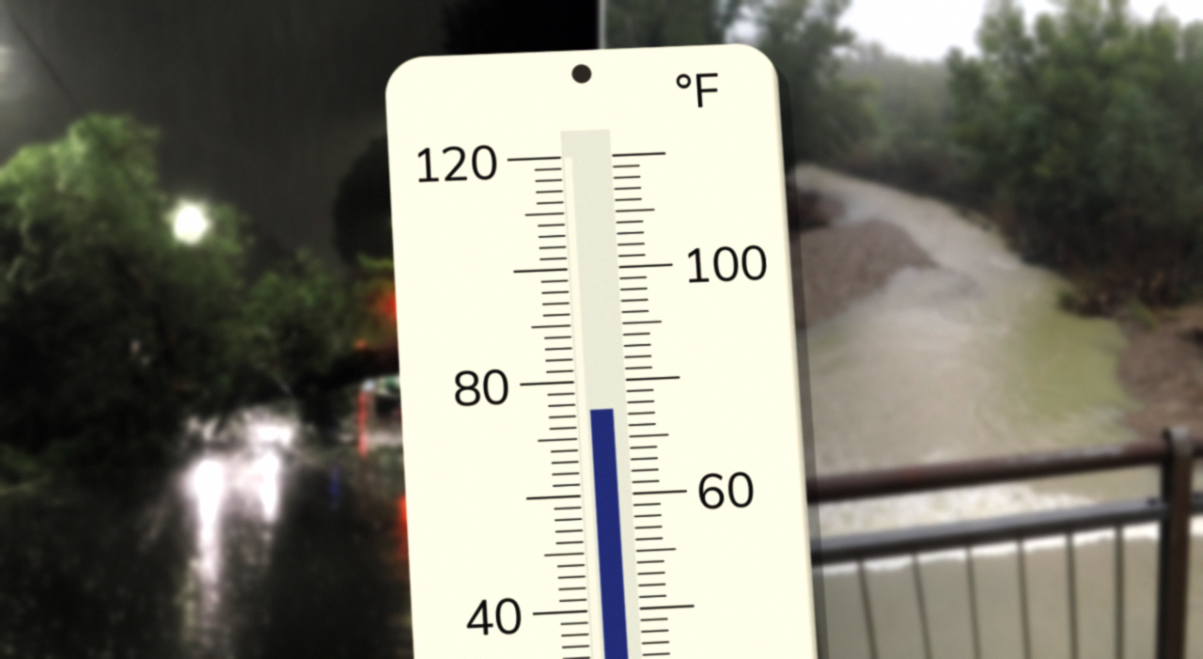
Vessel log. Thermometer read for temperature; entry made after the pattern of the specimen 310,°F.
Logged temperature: 75,°F
